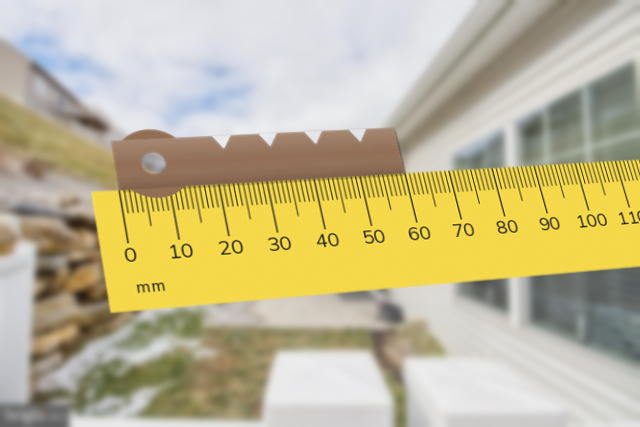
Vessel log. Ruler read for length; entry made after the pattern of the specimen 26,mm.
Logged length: 60,mm
